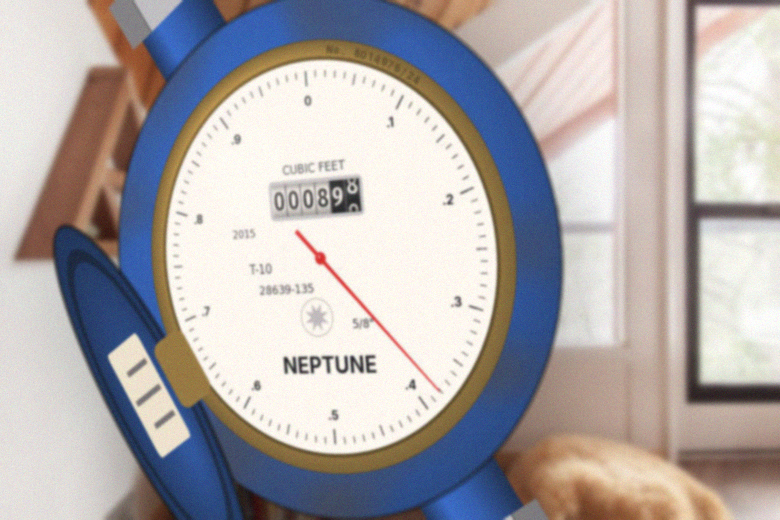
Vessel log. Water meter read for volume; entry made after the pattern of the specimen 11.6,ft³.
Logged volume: 898.38,ft³
